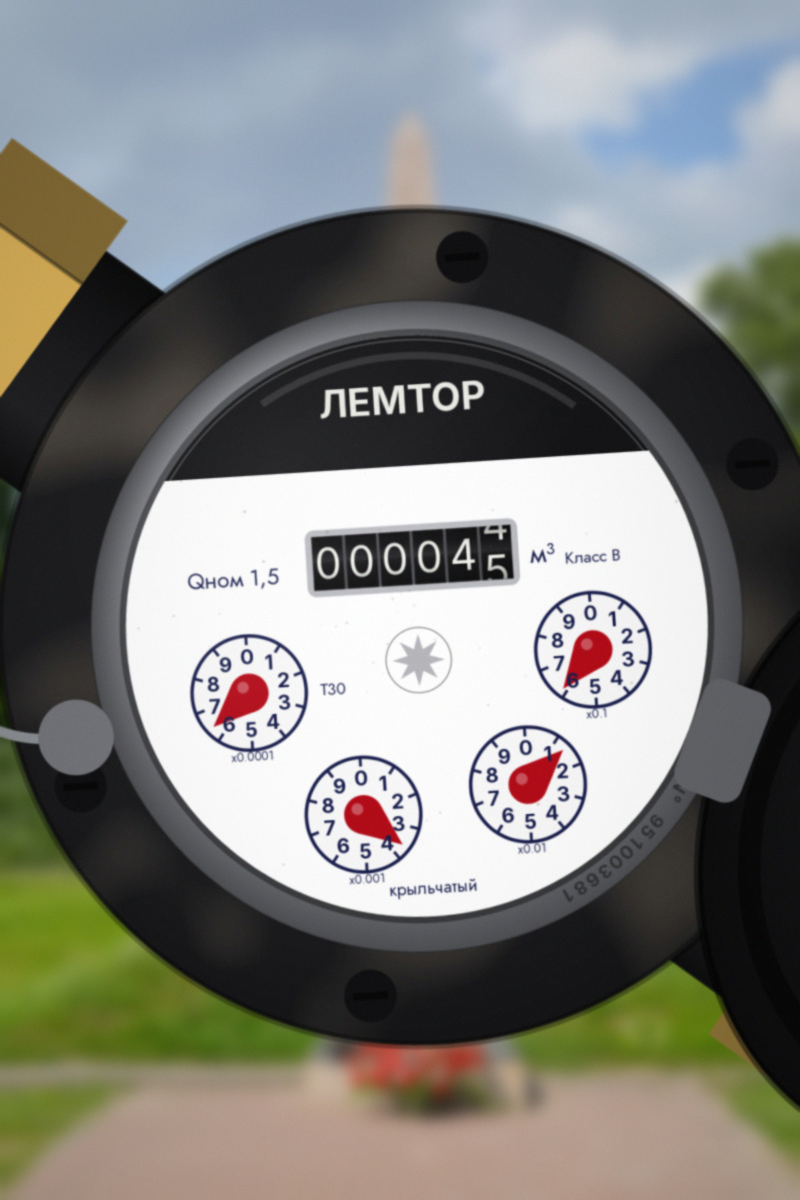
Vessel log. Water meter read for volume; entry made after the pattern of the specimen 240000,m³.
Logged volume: 44.6136,m³
